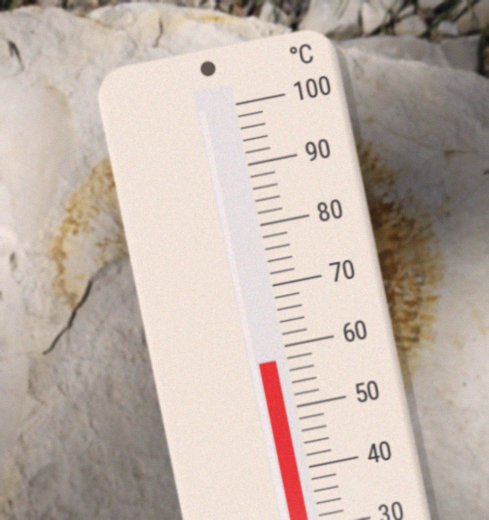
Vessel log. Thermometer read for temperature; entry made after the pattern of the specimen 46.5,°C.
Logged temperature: 58,°C
